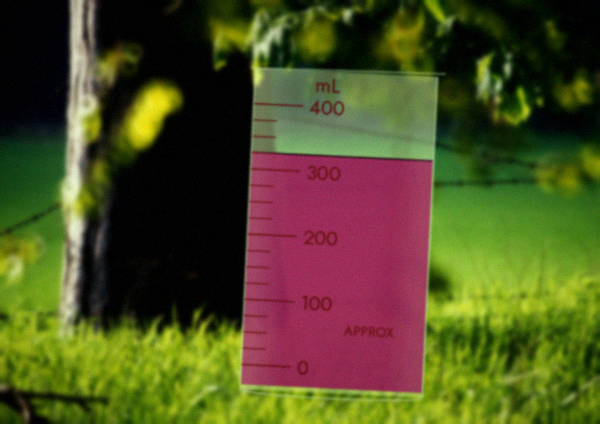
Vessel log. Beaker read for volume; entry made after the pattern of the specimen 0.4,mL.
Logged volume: 325,mL
